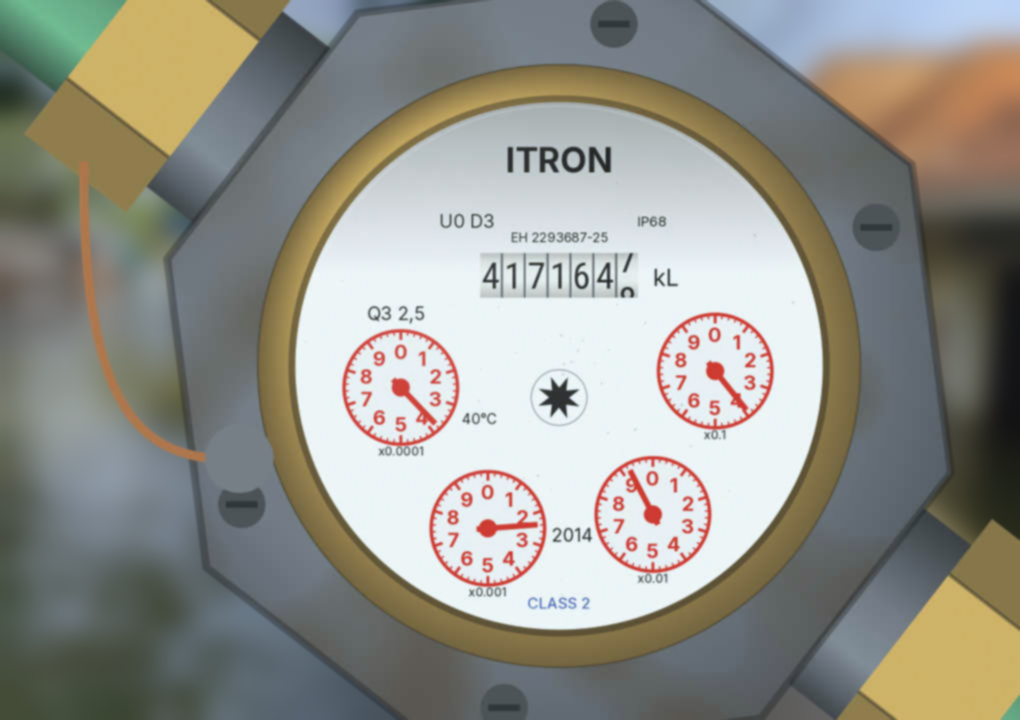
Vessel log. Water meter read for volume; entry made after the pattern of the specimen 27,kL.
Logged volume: 4171647.3923,kL
